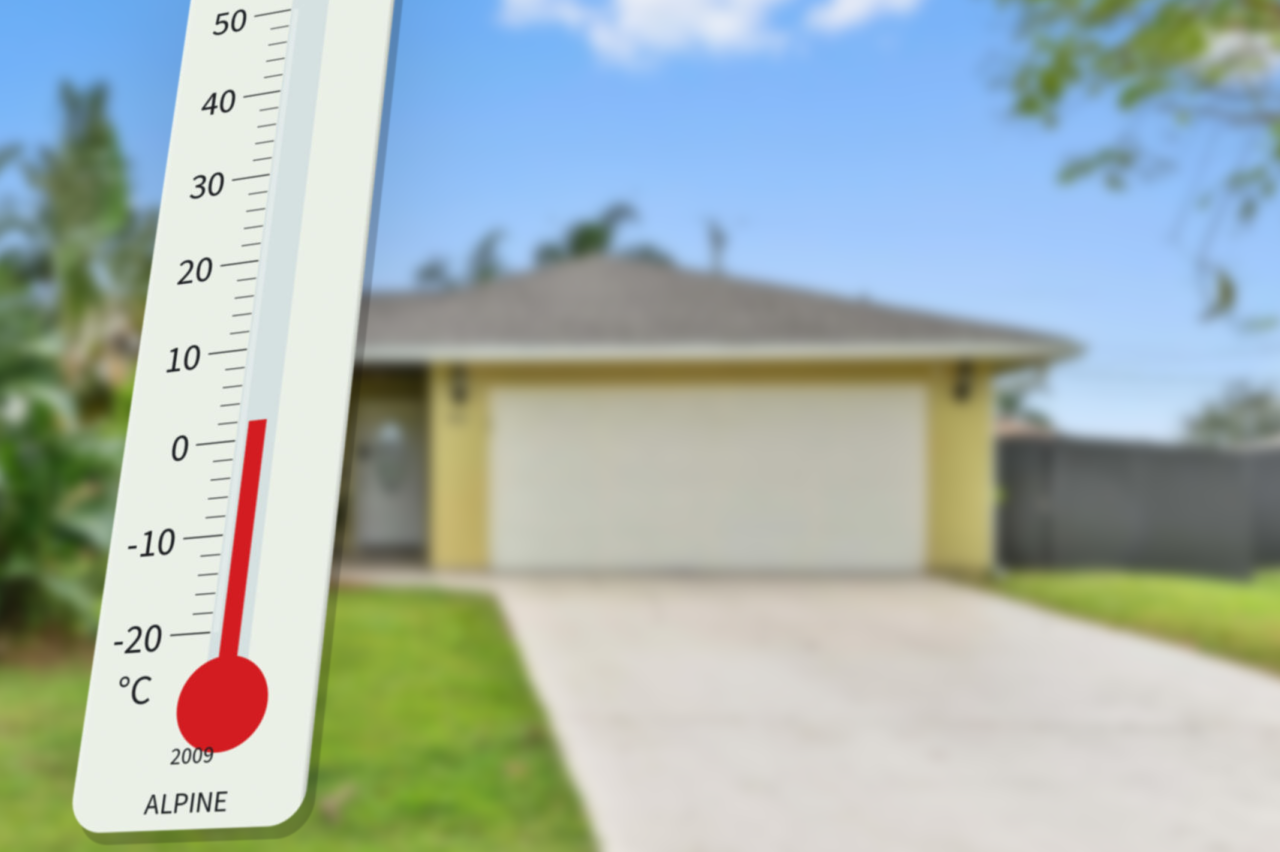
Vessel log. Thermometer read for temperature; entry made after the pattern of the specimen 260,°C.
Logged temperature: 2,°C
